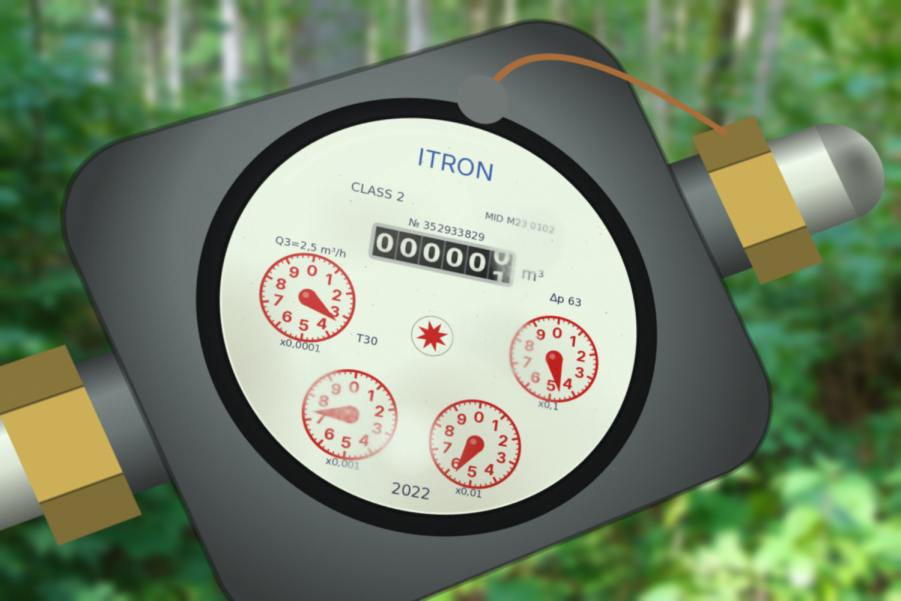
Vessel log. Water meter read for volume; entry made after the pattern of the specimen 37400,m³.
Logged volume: 0.4573,m³
